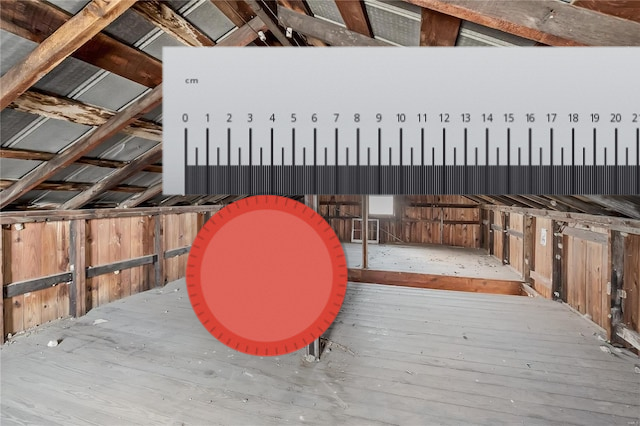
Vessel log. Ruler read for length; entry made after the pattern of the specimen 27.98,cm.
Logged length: 7.5,cm
